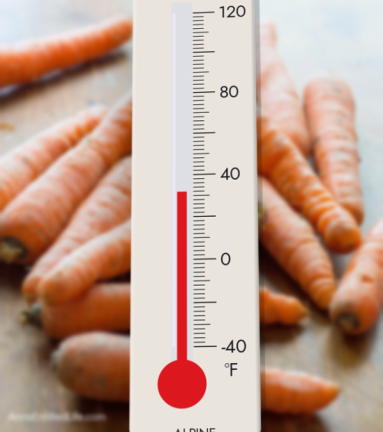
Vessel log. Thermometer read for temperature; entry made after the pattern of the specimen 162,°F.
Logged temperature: 32,°F
